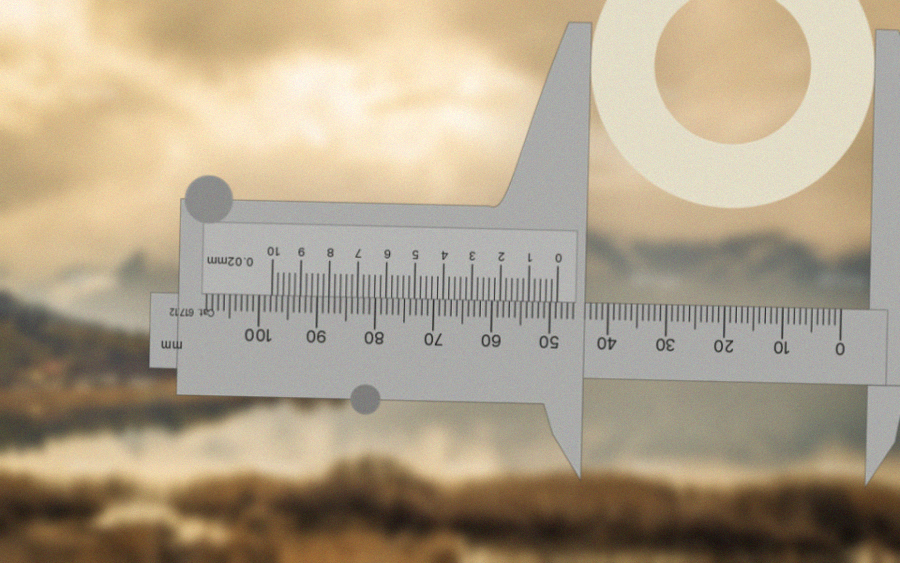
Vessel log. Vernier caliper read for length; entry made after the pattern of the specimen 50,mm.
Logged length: 48.8,mm
